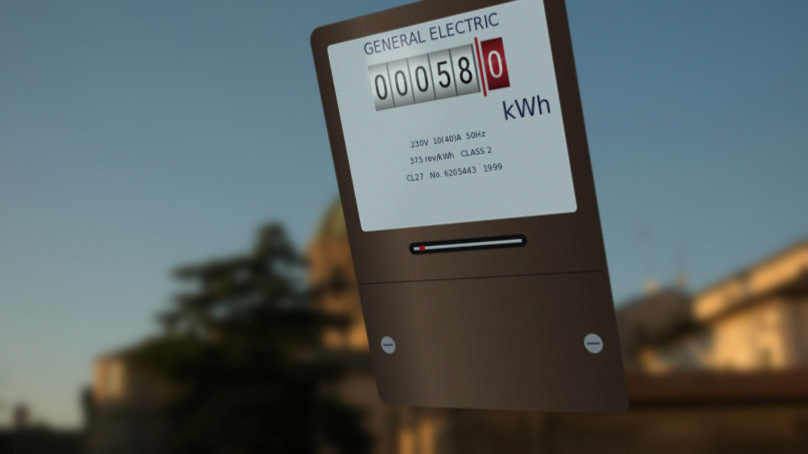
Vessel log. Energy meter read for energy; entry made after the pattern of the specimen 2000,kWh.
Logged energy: 58.0,kWh
